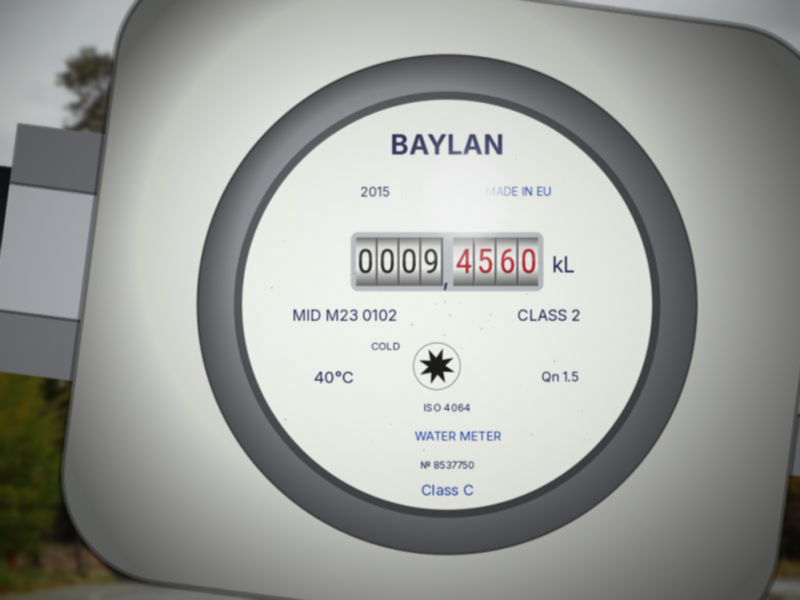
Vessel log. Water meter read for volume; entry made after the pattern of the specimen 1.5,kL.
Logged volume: 9.4560,kL
